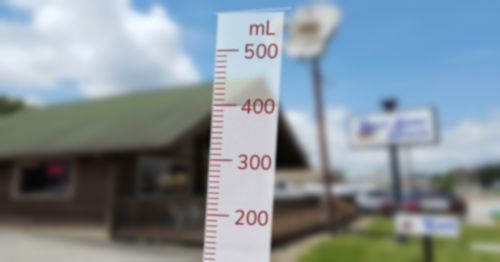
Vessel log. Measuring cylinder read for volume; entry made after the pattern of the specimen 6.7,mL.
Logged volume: 400,mL
